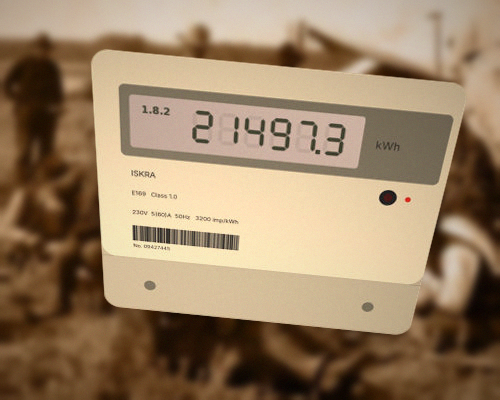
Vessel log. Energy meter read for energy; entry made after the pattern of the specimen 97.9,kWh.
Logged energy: 21497.3,kWh
